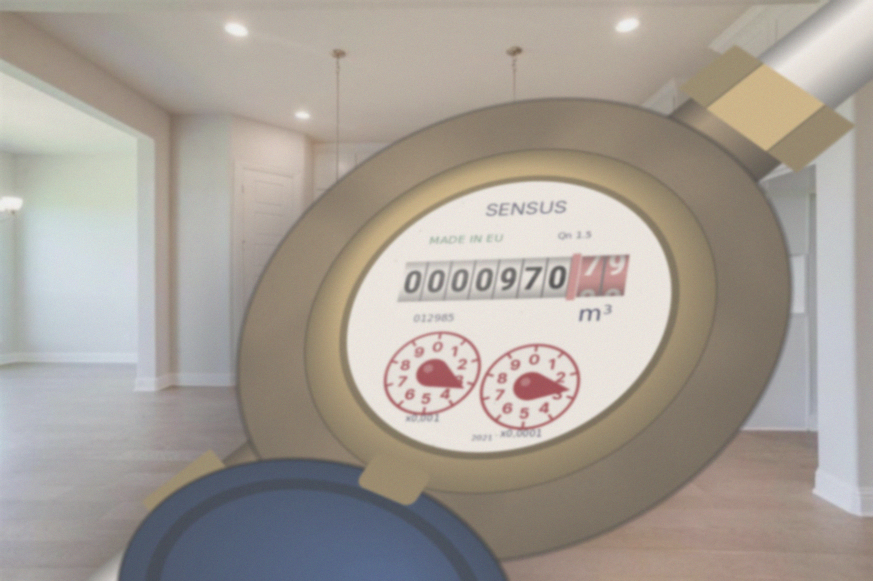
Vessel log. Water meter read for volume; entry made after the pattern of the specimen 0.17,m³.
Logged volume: 970.7932,m³
